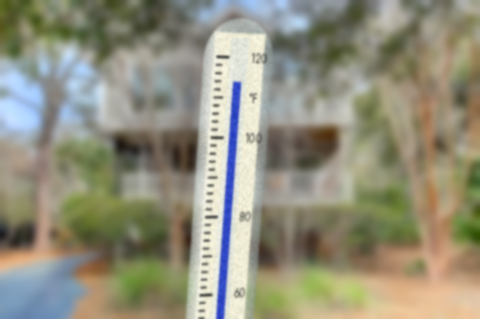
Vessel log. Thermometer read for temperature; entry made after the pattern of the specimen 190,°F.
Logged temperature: 114,°F
